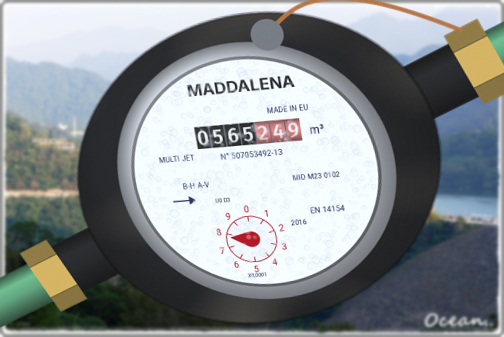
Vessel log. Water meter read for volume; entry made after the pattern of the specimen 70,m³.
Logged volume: 565.2497,m³
